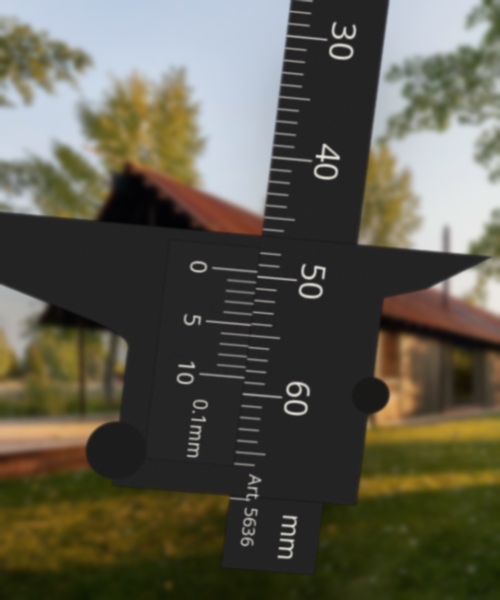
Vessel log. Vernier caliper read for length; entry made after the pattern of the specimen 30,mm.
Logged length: 49.6,mm
